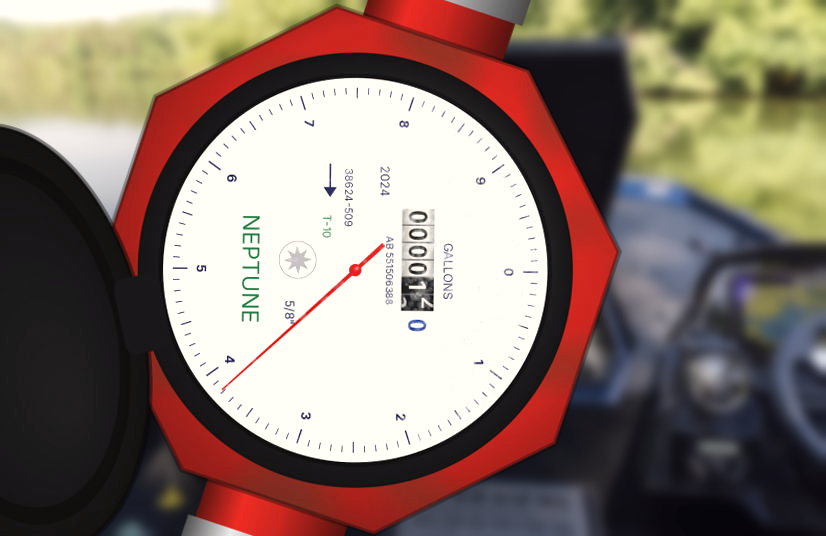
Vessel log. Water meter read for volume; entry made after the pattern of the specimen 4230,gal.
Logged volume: 123.8,gal
